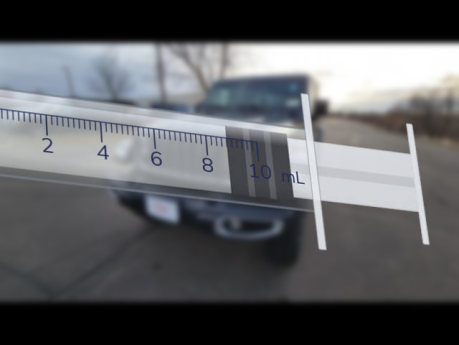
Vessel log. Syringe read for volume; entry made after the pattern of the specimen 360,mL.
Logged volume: 8.8,mL
